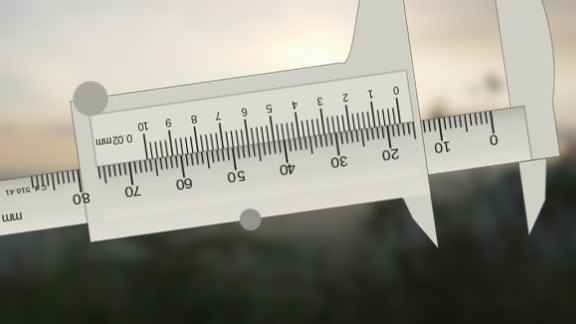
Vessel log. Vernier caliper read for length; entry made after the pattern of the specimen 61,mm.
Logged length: 17.5,mm
